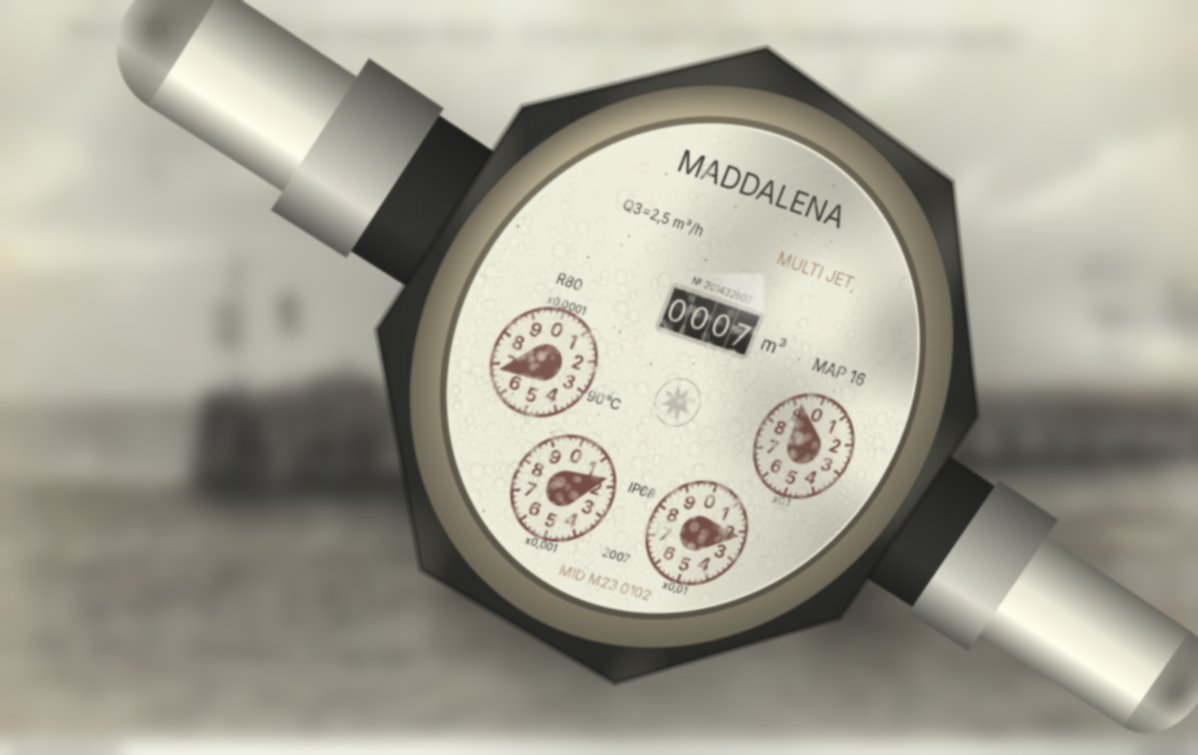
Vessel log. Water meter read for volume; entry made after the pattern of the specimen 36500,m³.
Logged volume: 6.9216,m³
